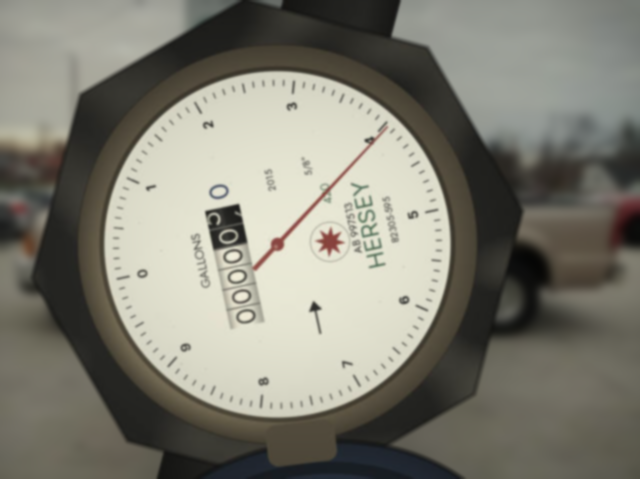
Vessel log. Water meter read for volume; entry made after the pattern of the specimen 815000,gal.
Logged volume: 54.0,gal
